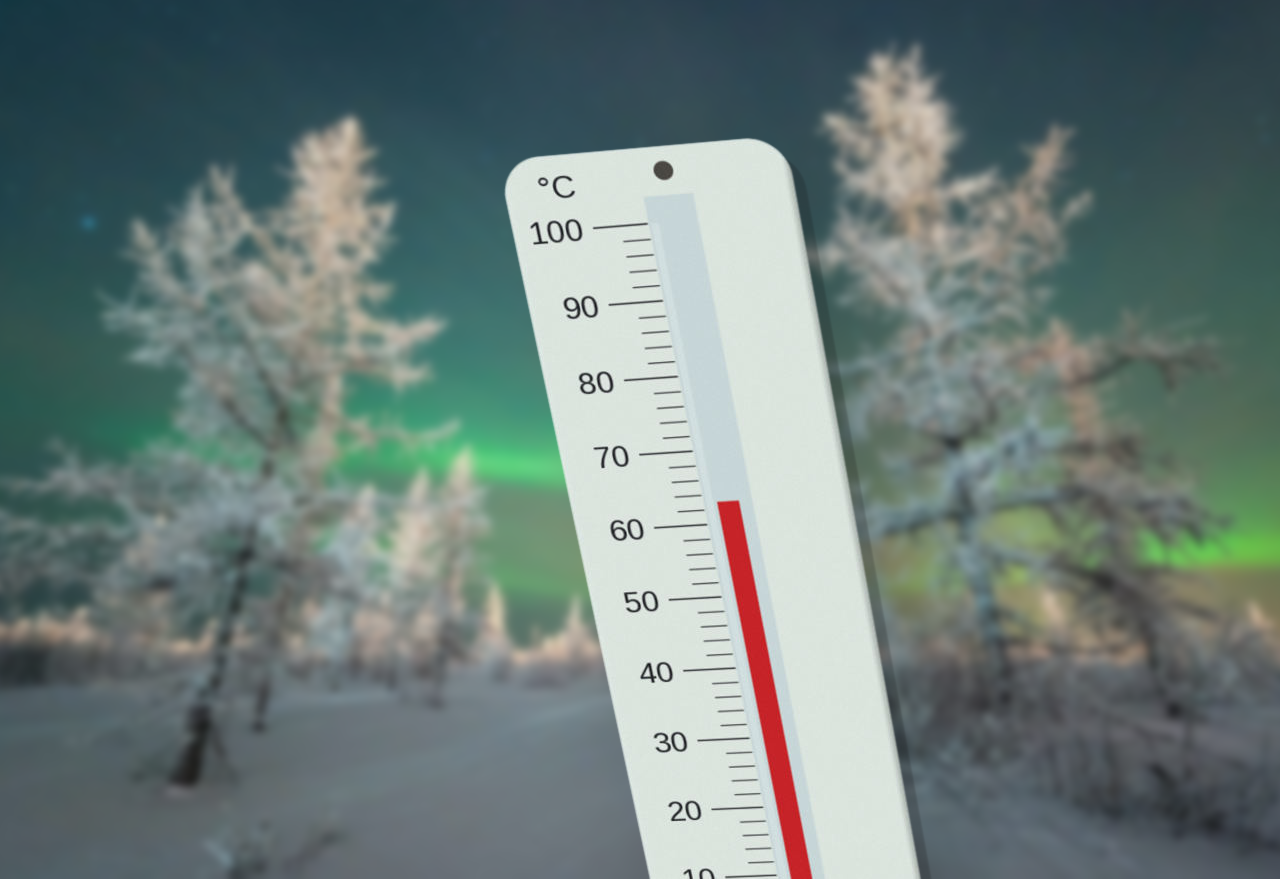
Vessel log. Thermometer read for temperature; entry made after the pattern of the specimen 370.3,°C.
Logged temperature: 63,°C
